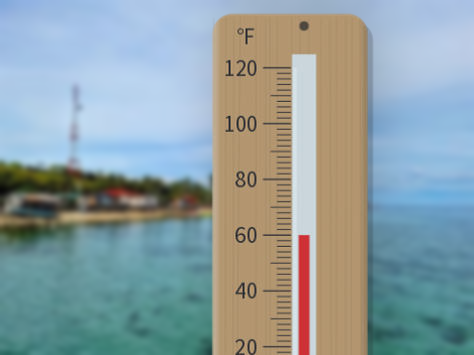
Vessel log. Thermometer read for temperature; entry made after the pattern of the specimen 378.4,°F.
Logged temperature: 60,°F
